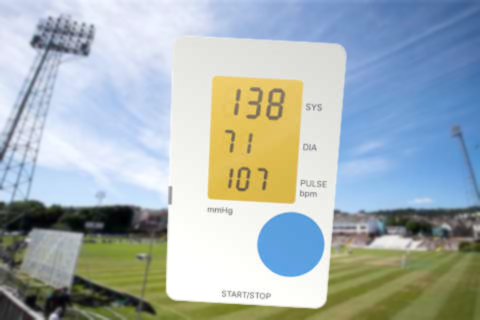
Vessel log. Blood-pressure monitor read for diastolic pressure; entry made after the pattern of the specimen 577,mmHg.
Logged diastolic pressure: 71,mmHg
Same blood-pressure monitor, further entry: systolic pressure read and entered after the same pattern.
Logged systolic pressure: 138,mmHg
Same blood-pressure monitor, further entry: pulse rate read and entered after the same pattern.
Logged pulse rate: 107,bpm
